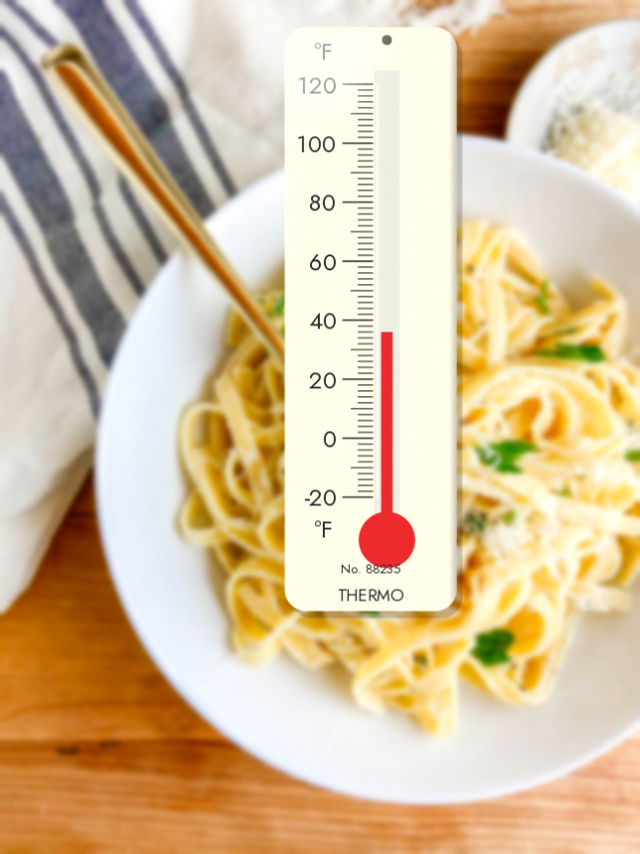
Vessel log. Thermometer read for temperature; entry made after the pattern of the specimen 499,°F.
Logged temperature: 36,°F
